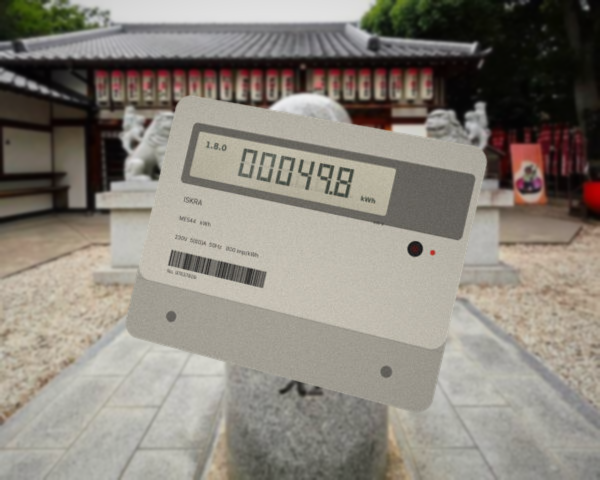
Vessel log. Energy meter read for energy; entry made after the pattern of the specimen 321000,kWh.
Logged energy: 49.8,kWh
